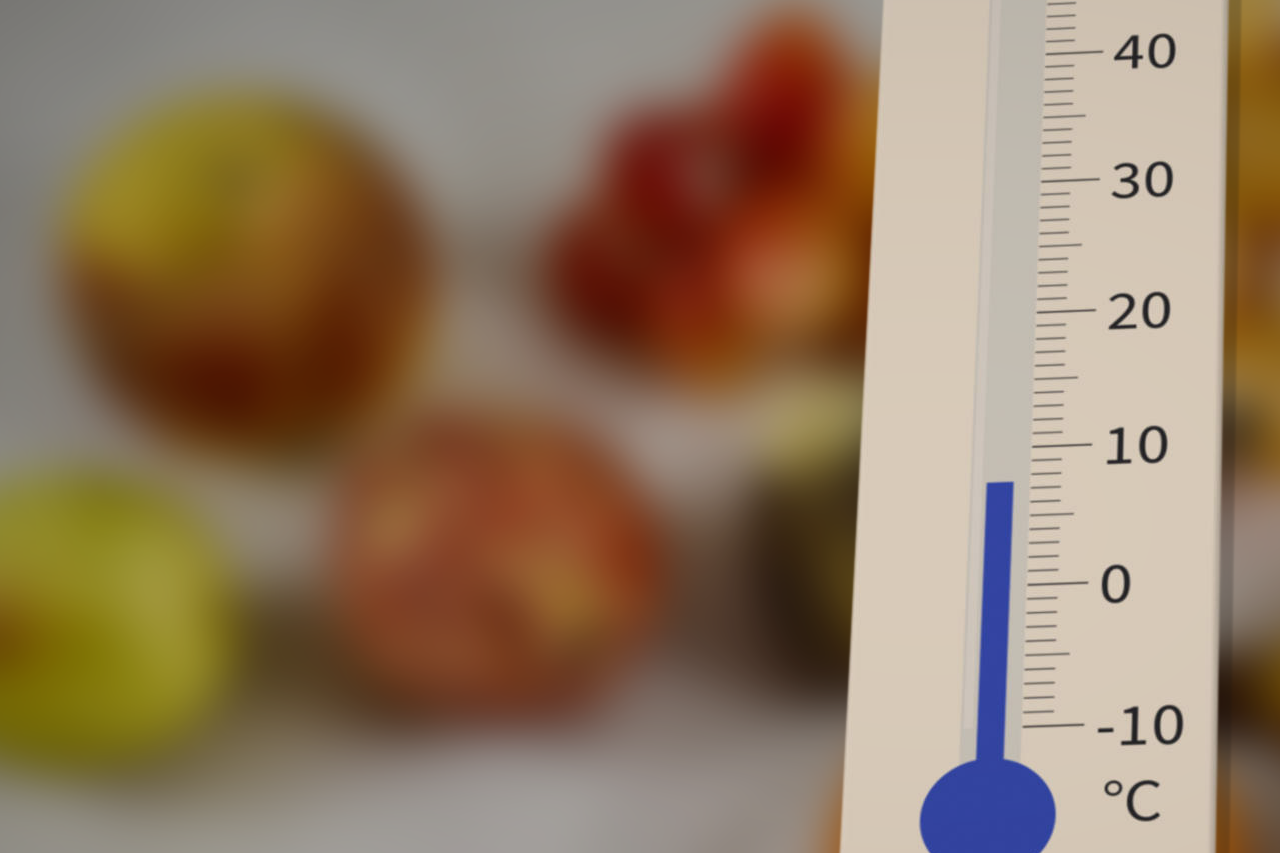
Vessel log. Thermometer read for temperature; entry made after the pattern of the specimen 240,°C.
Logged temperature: 7.5,°C
